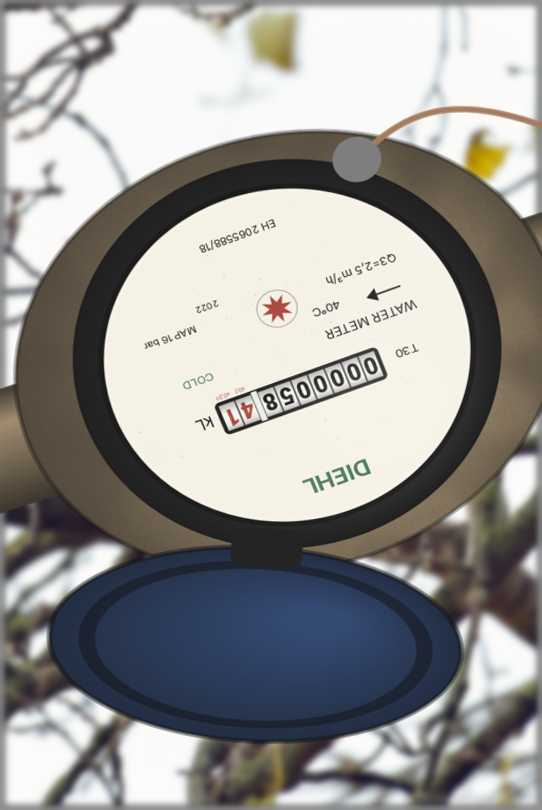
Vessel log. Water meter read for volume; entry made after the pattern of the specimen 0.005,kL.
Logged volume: 58.41,kL
